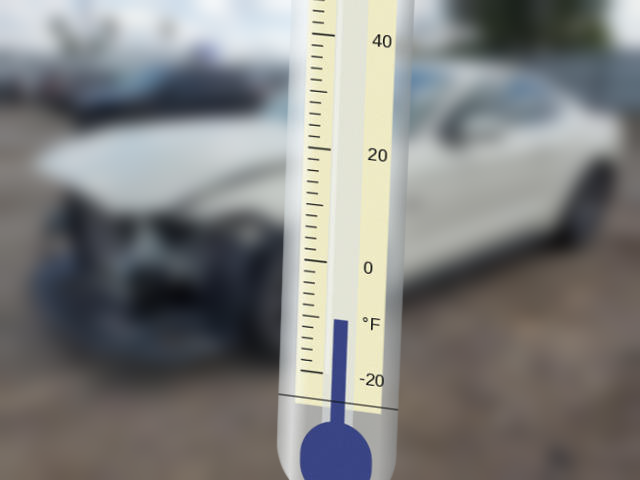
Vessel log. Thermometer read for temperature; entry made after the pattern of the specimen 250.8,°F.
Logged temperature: -10,°F
